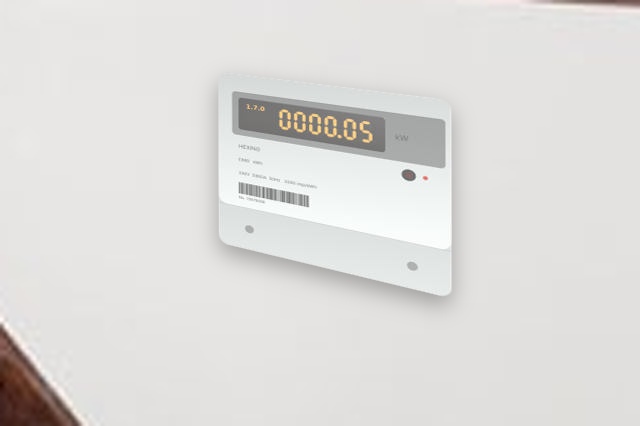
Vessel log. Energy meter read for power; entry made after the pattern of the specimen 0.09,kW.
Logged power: 0.05,kW
